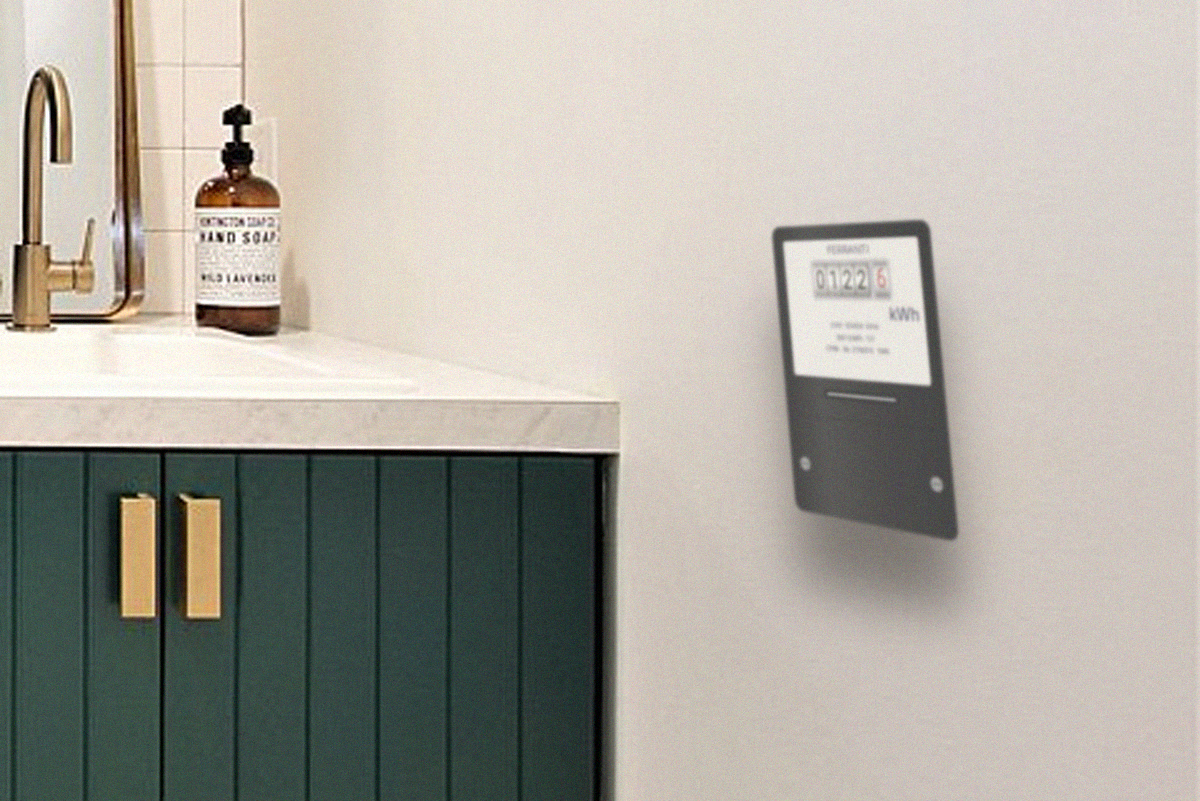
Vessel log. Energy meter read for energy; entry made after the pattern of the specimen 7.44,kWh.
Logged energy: 122.6,kWh
